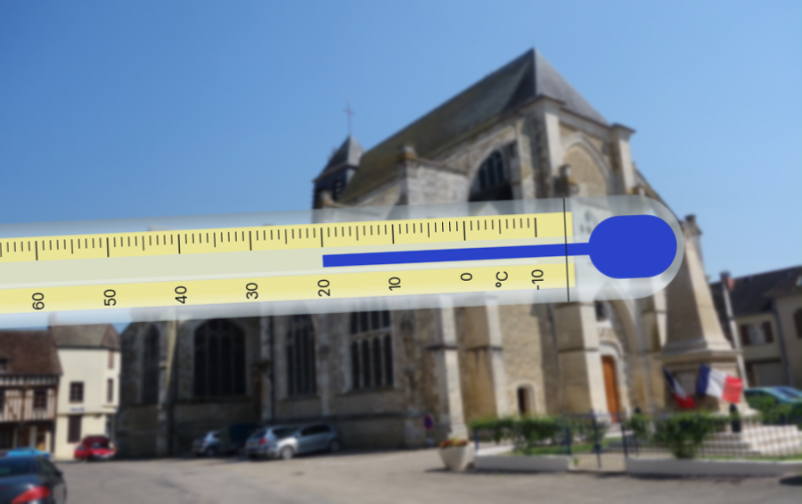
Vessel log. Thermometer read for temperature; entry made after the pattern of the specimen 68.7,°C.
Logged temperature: 20,°C
